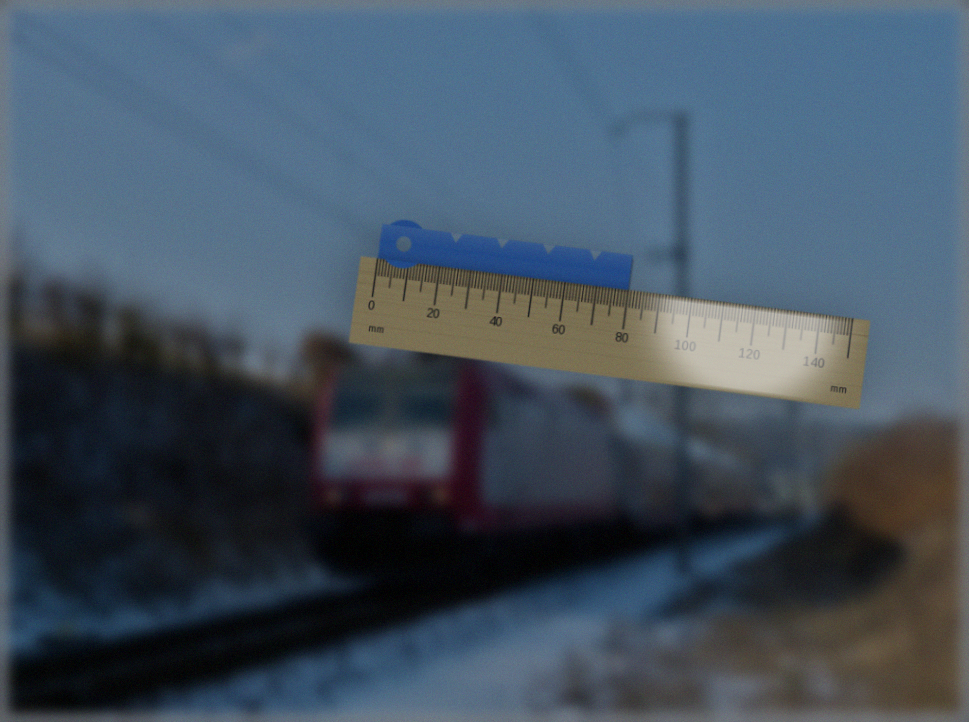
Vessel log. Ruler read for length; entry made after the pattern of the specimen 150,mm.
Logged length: 80,mm
